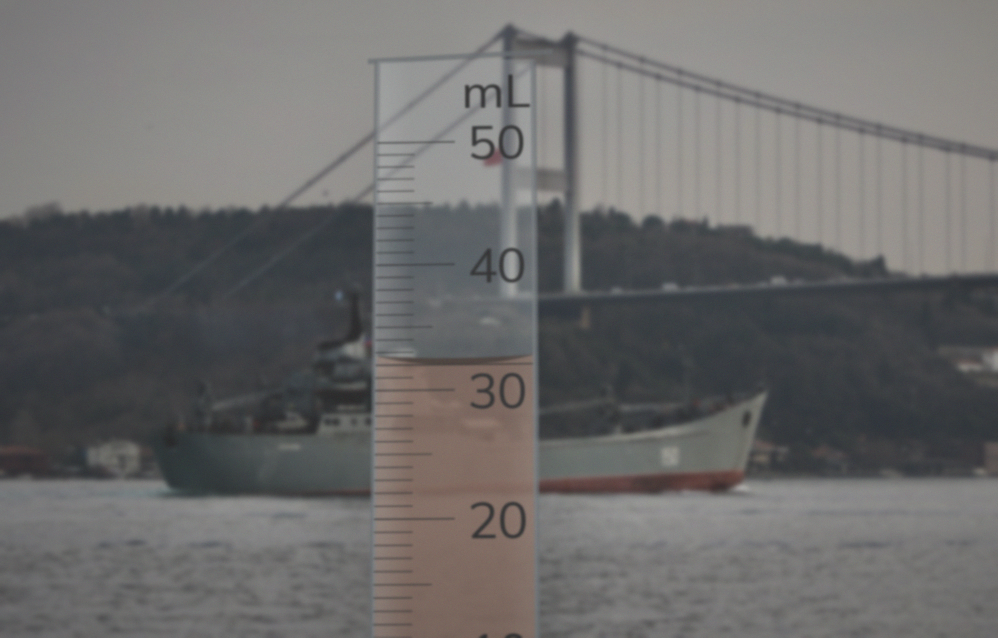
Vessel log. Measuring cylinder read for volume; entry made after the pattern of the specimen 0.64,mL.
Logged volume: 32,mL
